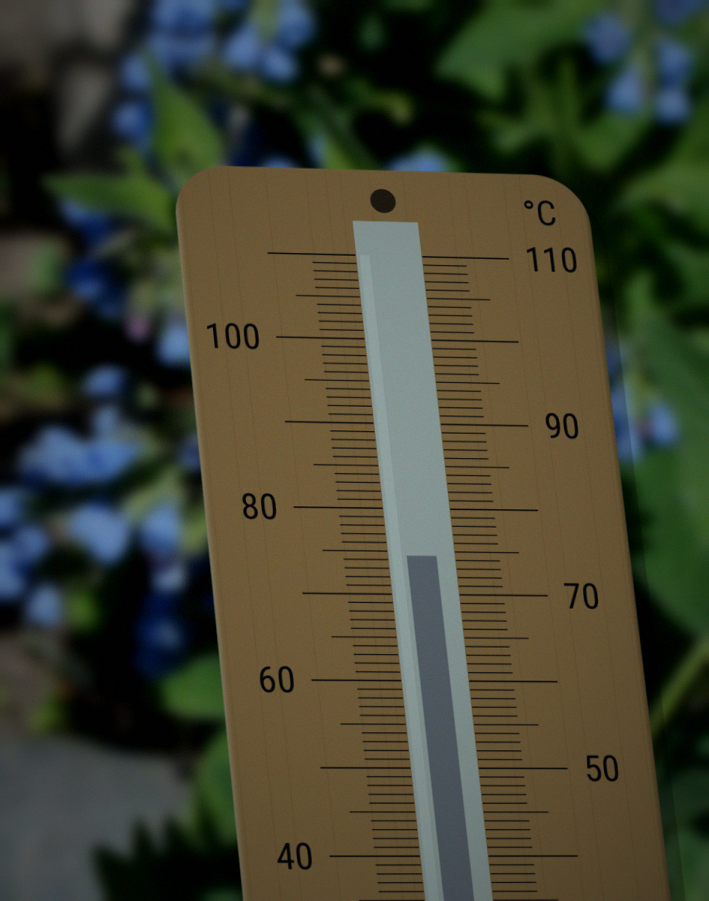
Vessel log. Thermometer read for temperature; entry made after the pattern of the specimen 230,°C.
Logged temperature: 74.5,°C
